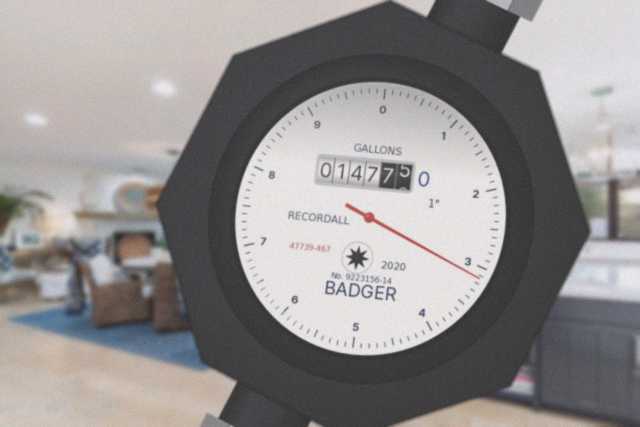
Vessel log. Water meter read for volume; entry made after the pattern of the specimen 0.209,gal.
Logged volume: 147753.1,gal
